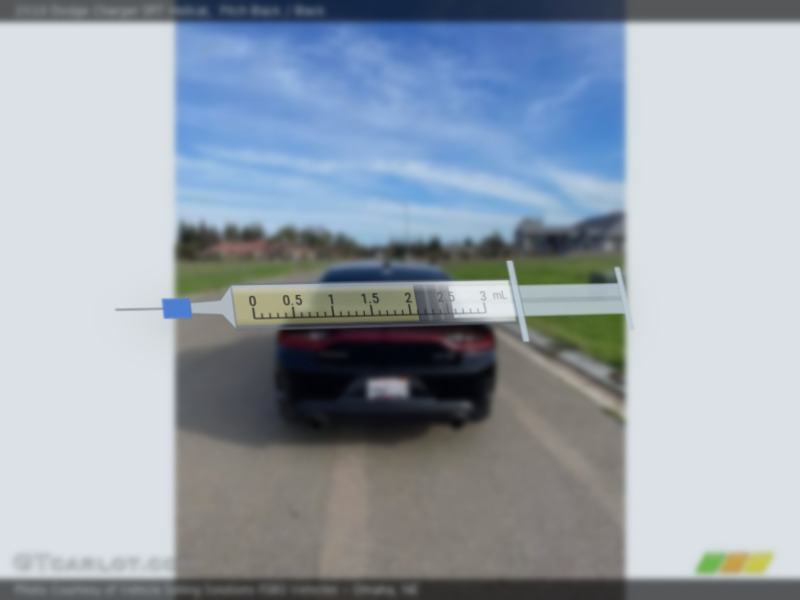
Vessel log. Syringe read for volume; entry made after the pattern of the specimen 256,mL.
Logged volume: 2.1,mL
